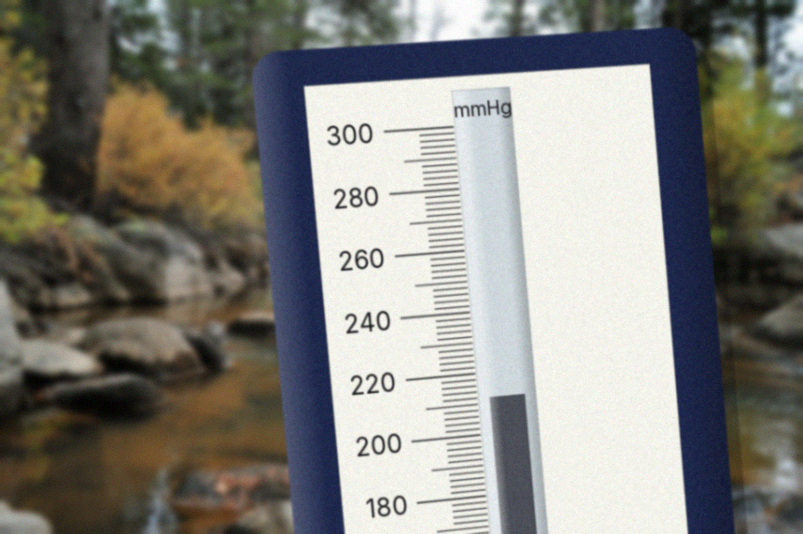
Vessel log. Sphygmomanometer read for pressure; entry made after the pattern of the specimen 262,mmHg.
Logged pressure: 212,mmHg
